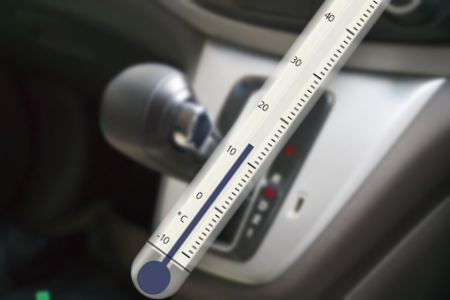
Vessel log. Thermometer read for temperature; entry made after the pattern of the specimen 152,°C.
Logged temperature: 13,°C
